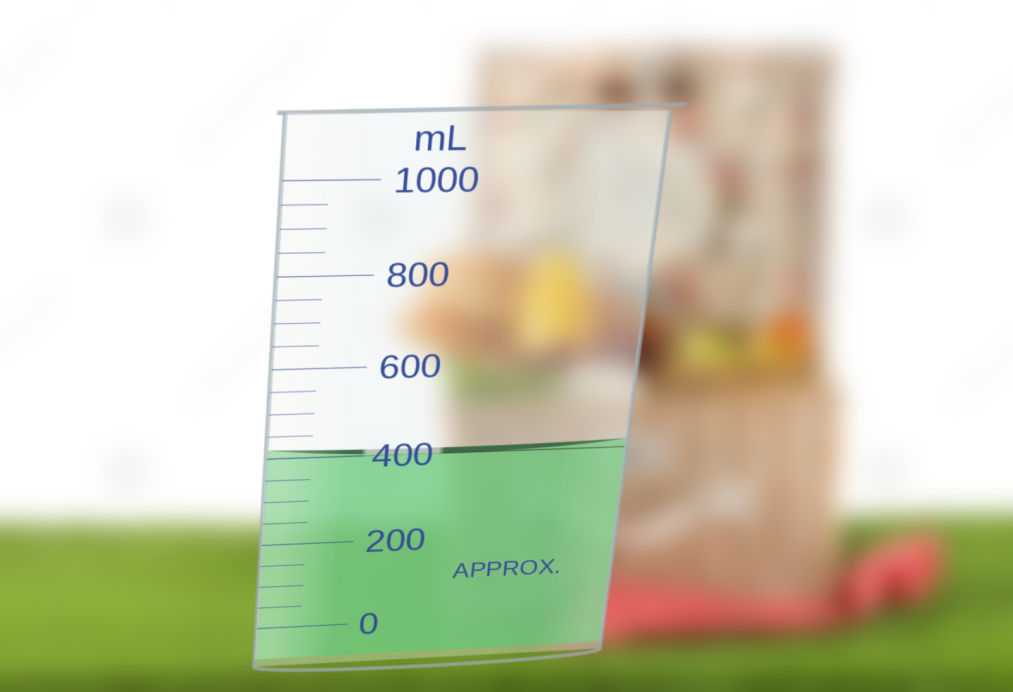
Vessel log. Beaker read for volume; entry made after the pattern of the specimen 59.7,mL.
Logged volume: 400,mL
